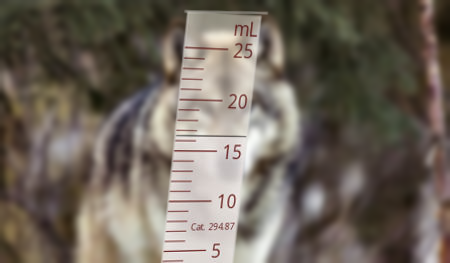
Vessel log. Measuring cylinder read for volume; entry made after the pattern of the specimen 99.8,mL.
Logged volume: 16.5,mL
